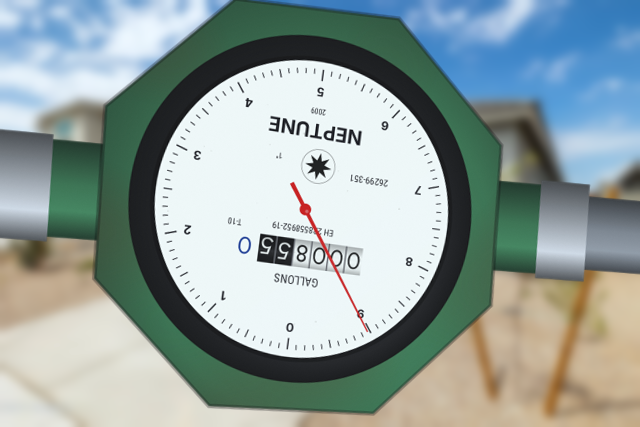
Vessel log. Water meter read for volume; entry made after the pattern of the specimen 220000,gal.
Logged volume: 8549.0,gal
